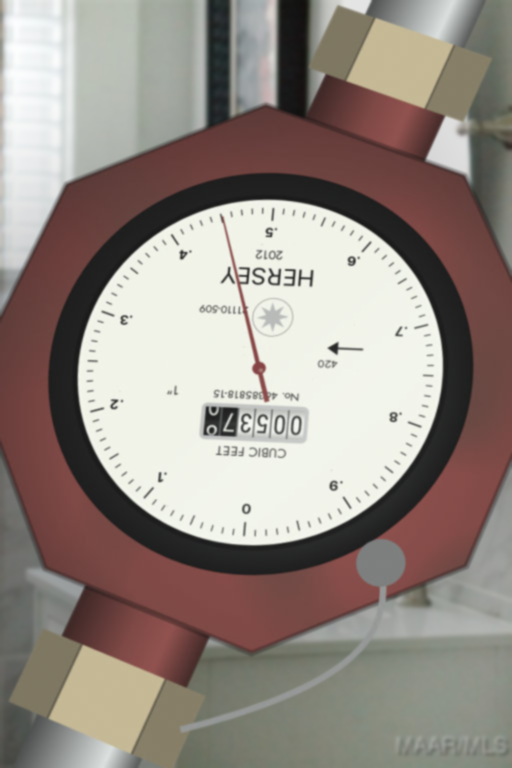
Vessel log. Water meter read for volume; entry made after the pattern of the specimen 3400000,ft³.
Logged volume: 5378.45,ft³
